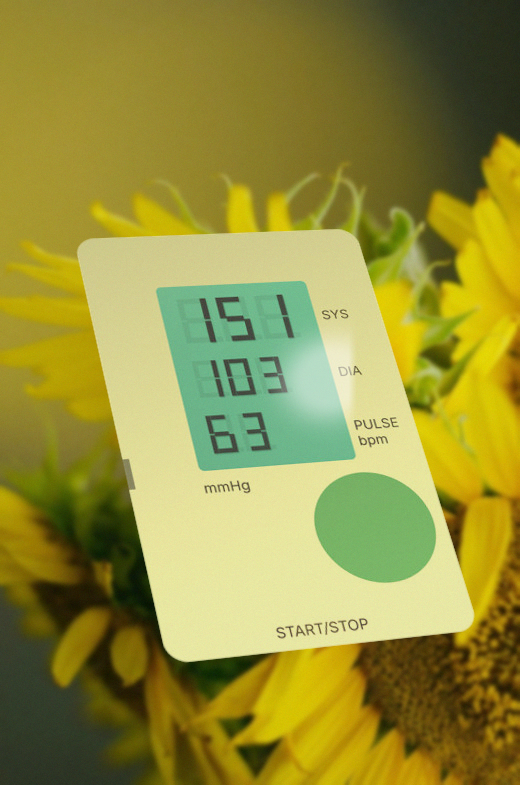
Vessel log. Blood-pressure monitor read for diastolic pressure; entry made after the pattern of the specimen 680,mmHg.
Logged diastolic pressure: 103,mmHg
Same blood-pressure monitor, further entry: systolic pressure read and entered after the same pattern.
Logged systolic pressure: 151,mmHg
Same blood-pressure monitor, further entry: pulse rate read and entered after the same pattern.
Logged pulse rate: 63,bpm
